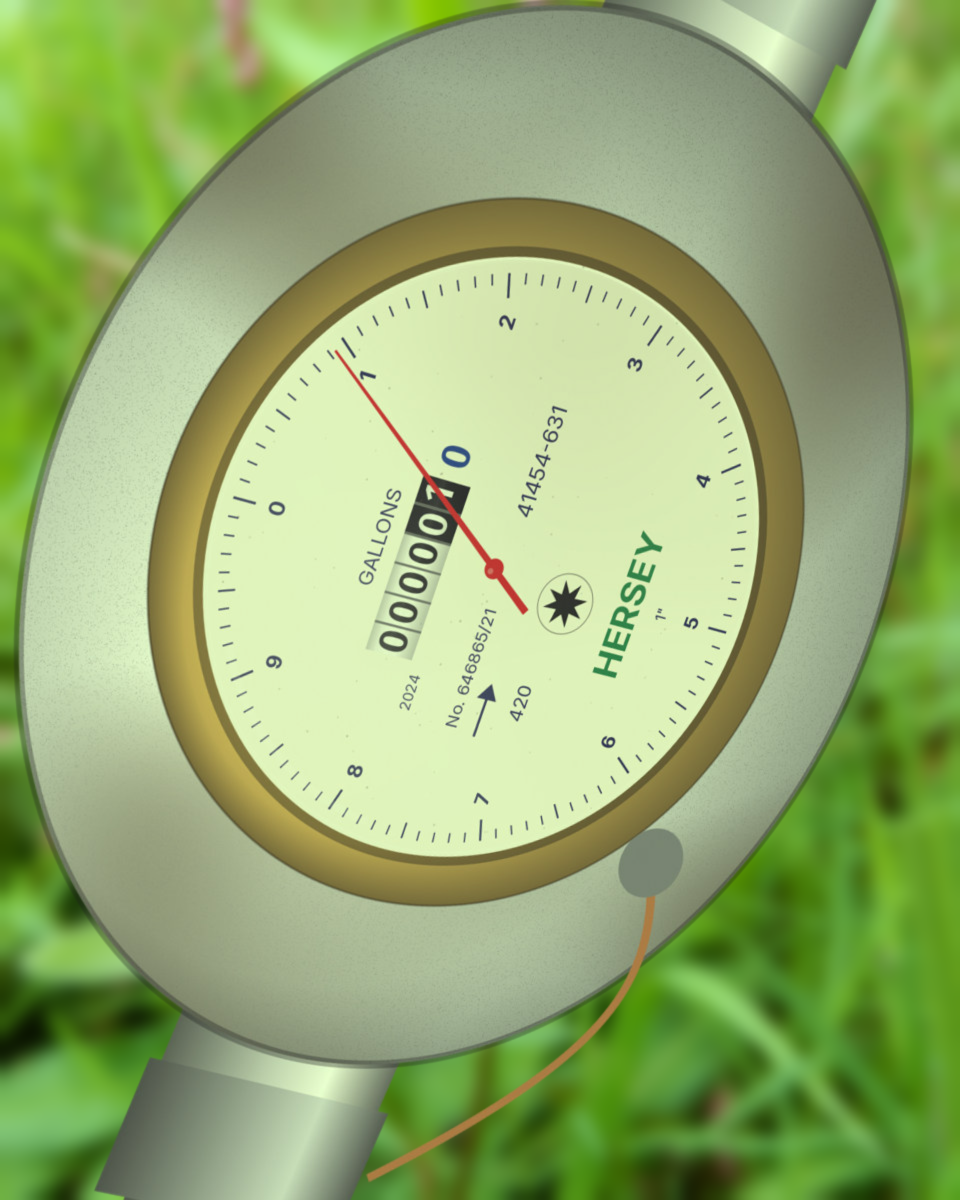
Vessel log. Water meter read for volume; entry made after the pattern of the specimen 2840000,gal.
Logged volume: 10.9,gal
